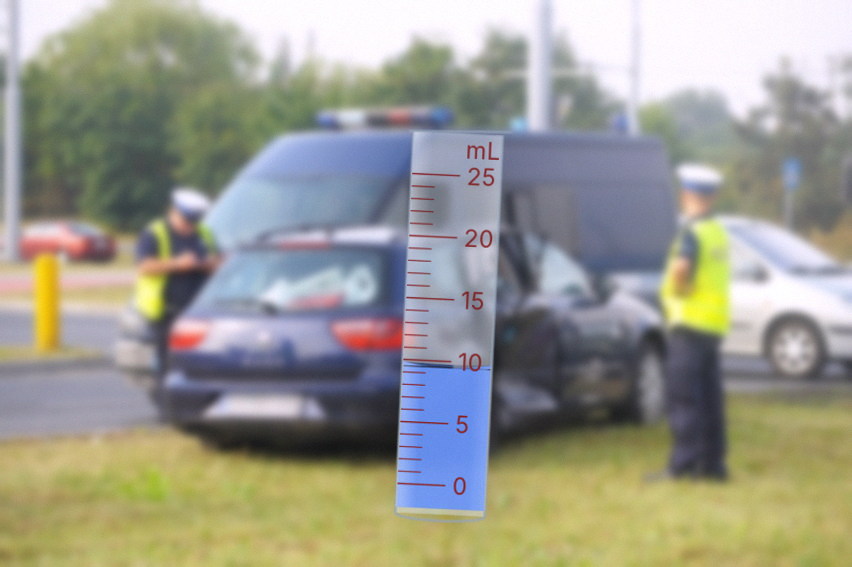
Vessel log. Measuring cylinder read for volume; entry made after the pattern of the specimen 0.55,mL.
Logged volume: 9.5,mL
